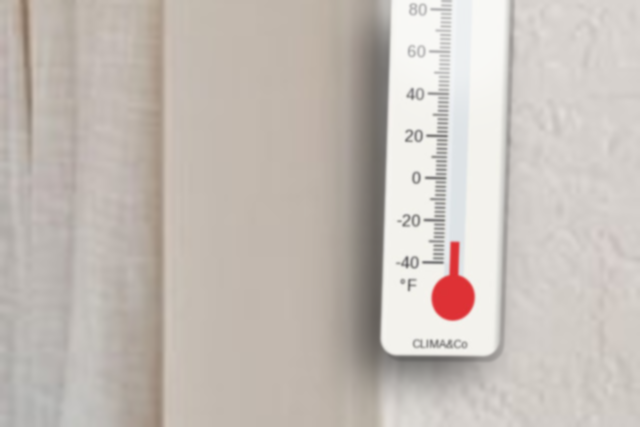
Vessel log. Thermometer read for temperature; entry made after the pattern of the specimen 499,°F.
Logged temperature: -30,°F
